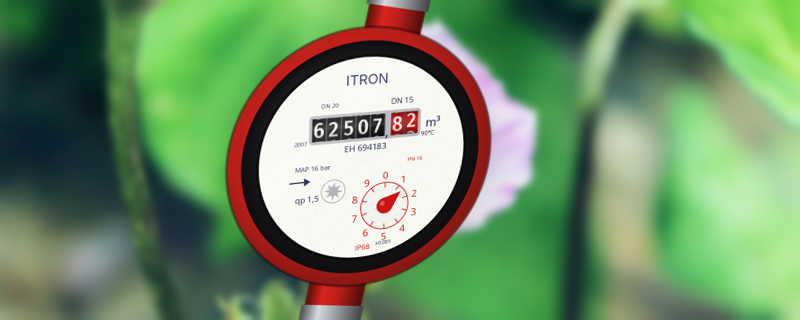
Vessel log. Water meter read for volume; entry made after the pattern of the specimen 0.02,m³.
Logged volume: 62507.821,m³
